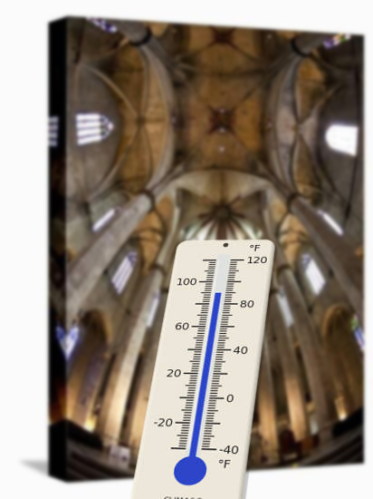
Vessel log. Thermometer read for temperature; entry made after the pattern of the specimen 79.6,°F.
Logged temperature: 90,°F
